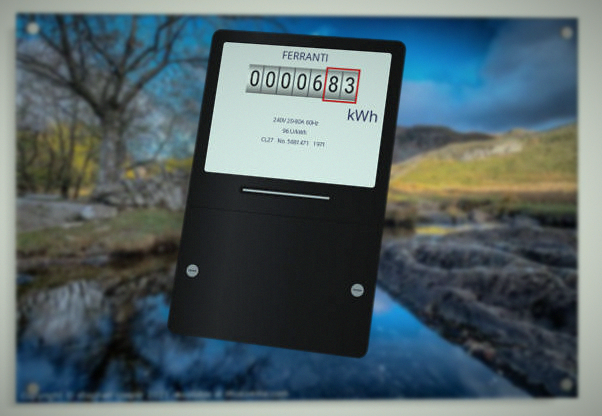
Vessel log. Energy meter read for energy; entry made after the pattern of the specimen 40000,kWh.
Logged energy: 6.83,kWh
